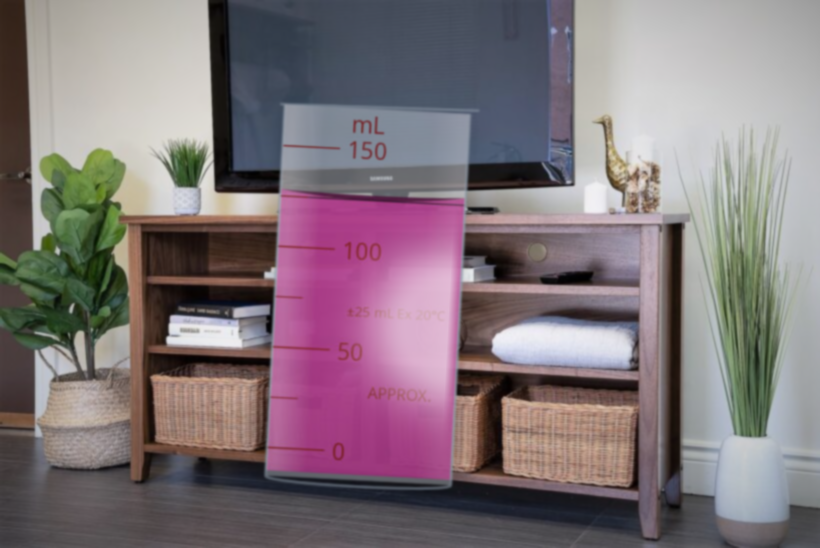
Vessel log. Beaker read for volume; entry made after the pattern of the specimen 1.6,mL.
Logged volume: 125,mL
